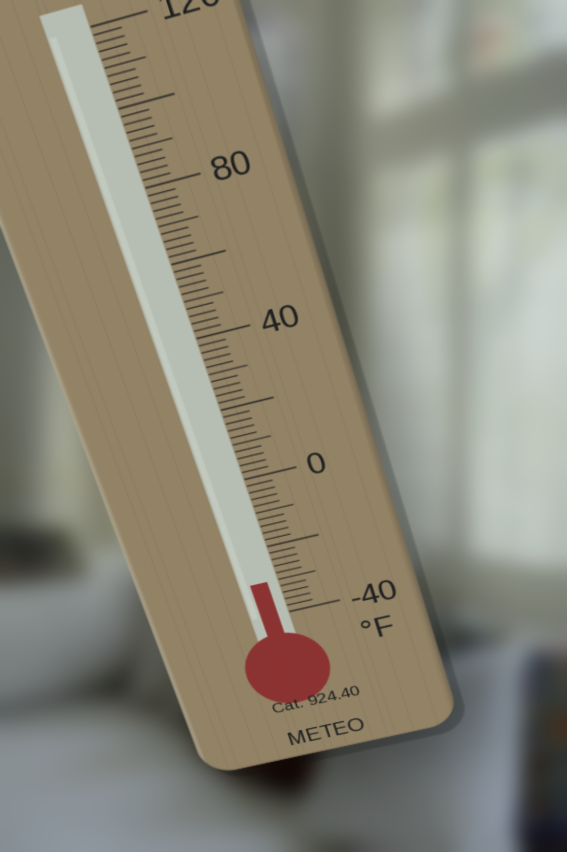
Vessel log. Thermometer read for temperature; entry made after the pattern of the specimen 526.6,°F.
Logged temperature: -30,°F
